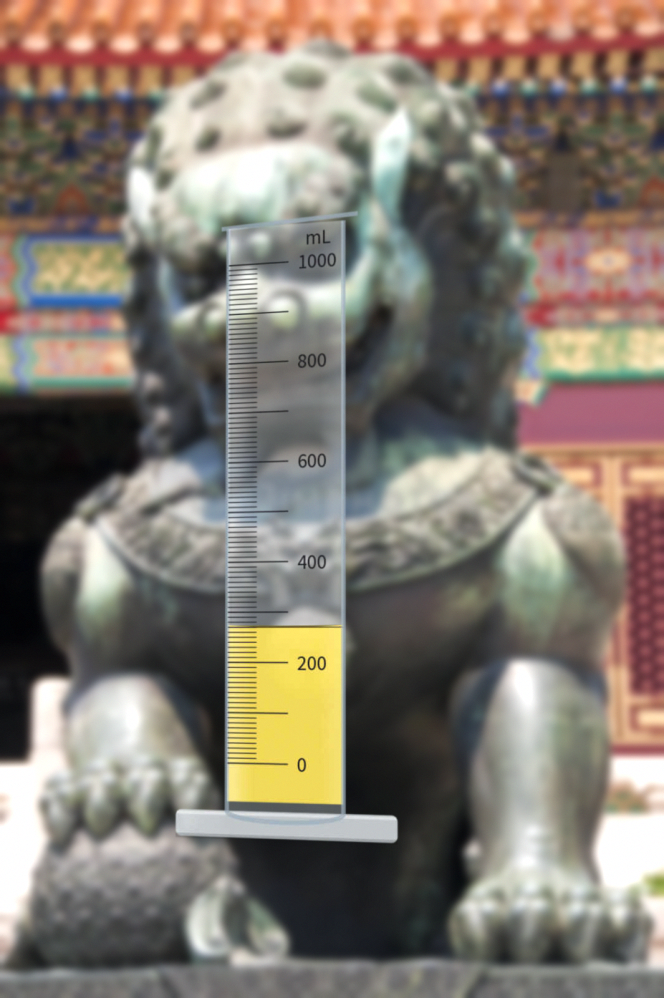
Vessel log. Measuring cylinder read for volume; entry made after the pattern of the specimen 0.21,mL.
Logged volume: 270,mL
